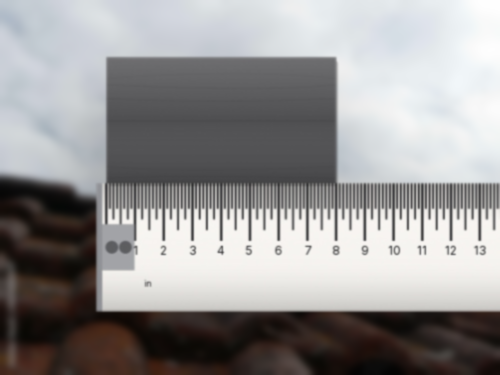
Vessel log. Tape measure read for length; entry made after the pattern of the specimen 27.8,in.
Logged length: 8,in
